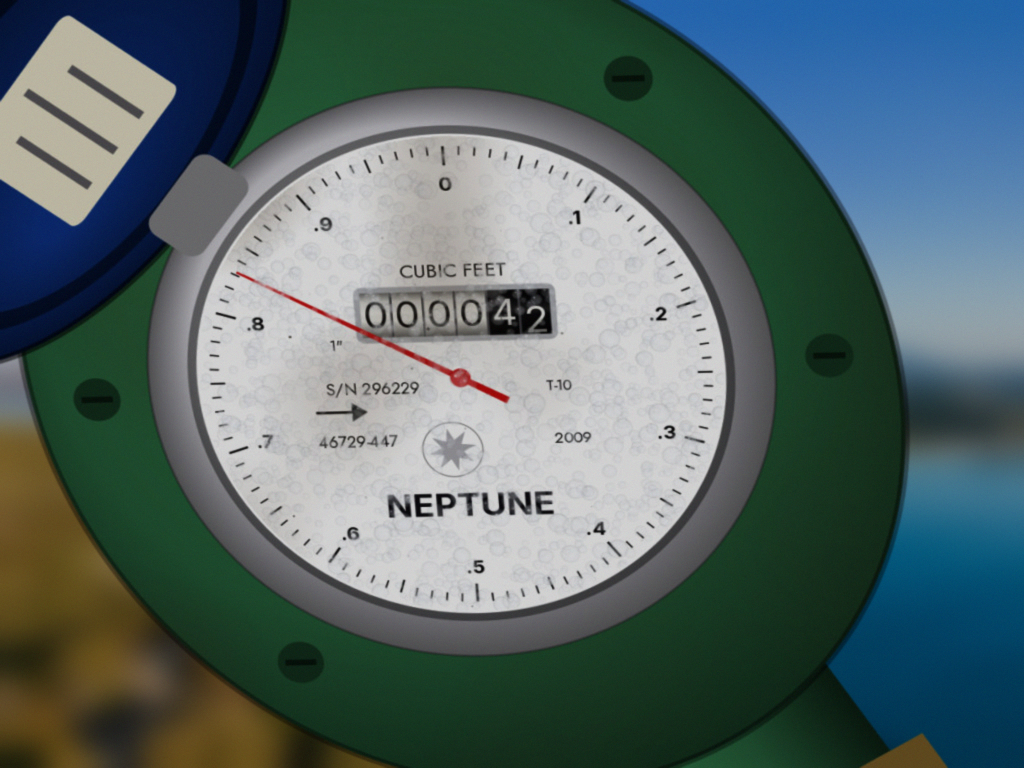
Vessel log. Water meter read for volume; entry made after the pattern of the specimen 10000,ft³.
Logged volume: 41.83,ft³
